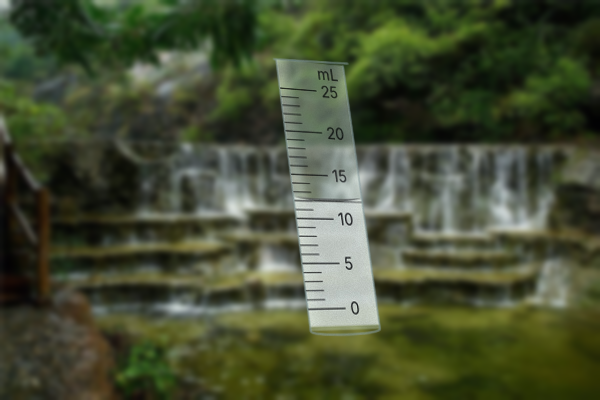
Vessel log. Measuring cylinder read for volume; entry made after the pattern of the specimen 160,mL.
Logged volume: 12,mL
